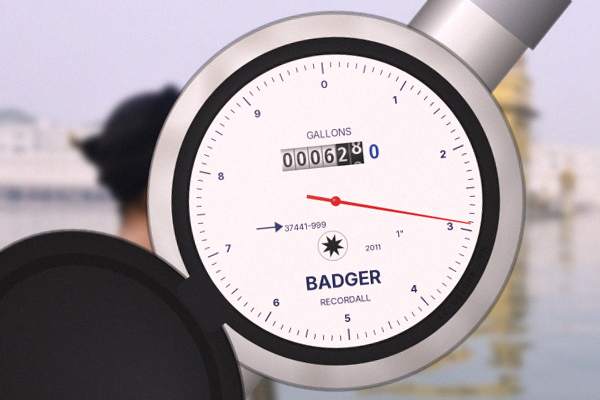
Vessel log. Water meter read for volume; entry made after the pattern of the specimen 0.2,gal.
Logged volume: 6282.9,gal
